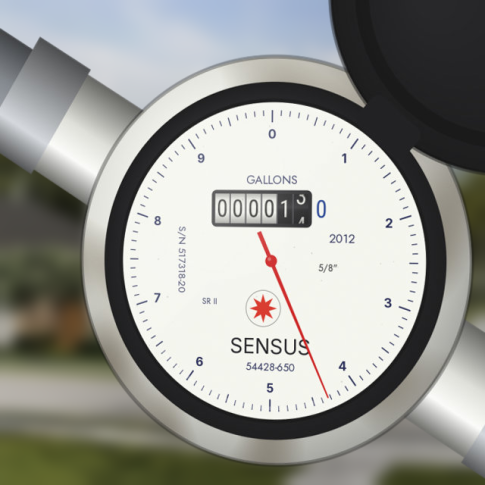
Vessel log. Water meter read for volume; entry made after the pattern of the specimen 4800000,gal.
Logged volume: 134.3,gal
